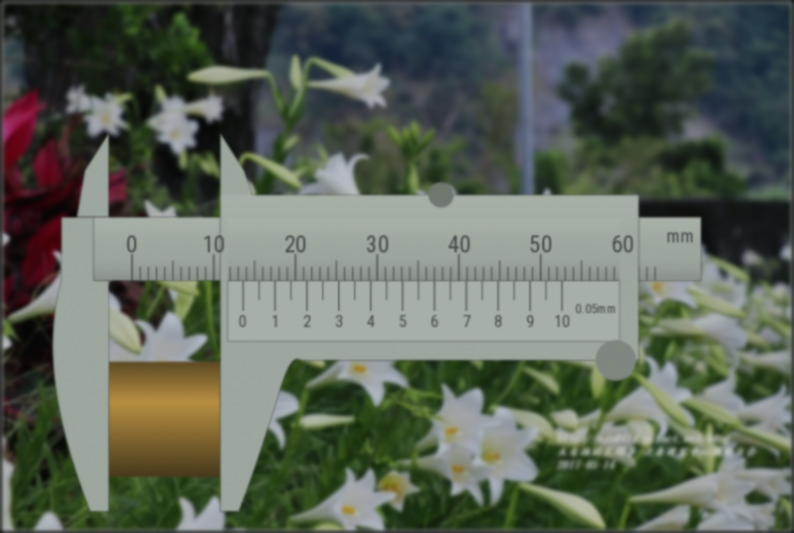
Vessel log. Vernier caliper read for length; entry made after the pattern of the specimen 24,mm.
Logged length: 13.6,mm
